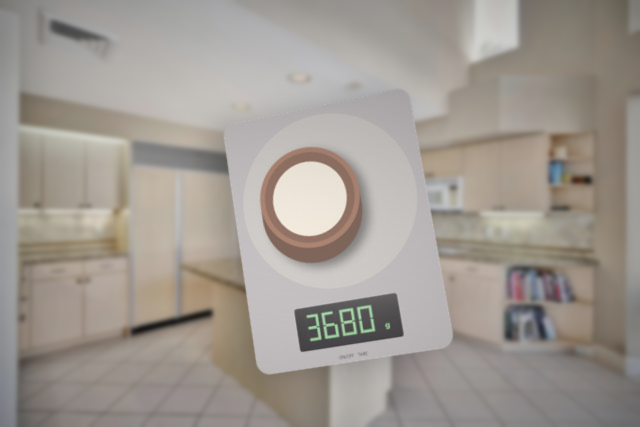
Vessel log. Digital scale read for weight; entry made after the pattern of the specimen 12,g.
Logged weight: 3680,g
